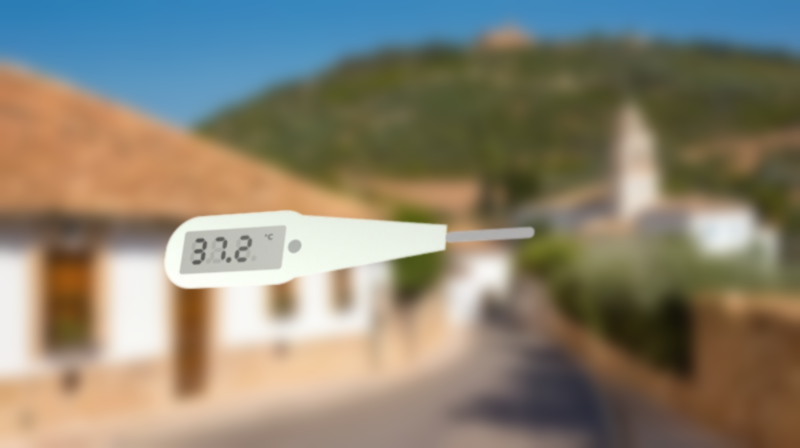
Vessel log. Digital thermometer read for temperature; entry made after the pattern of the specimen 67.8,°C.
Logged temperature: 37.2,°C
